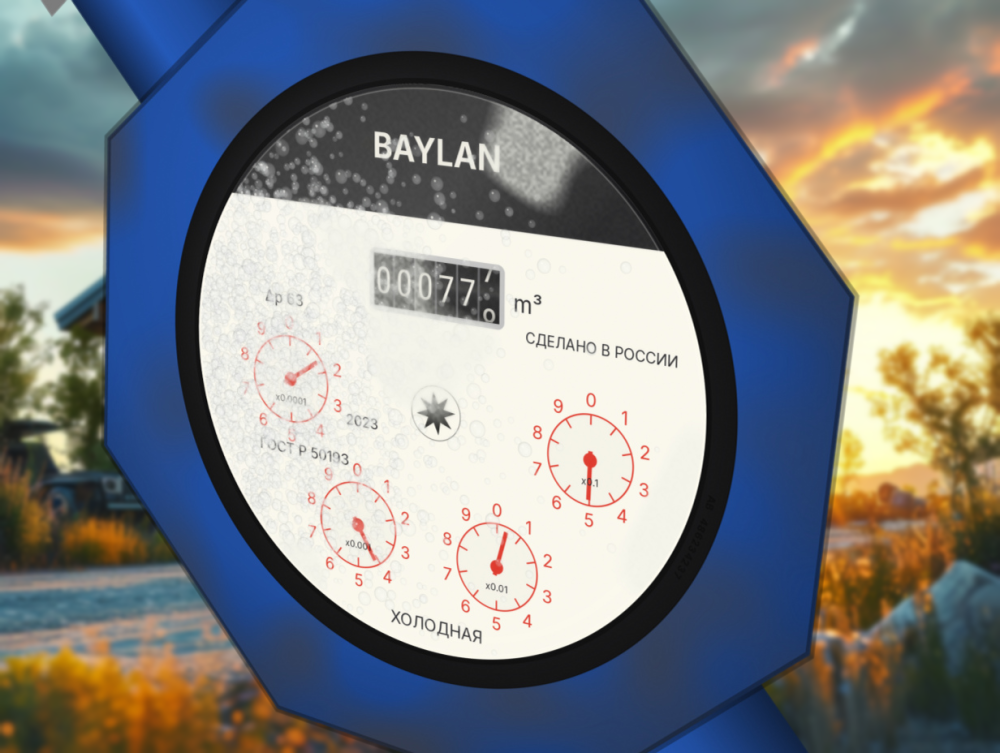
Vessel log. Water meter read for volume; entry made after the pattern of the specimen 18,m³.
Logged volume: 777.5041,m³
